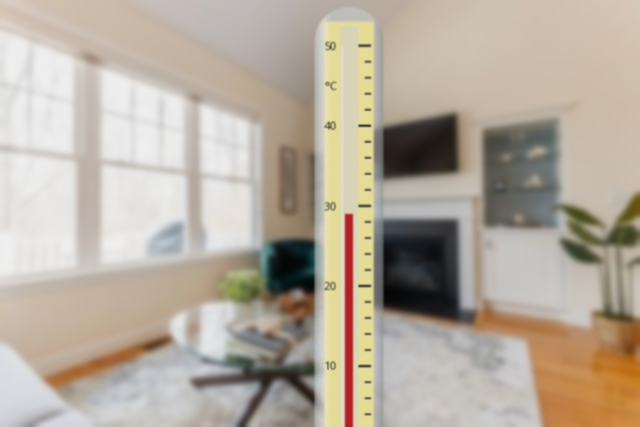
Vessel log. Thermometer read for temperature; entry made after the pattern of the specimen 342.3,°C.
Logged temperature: 29,°C
